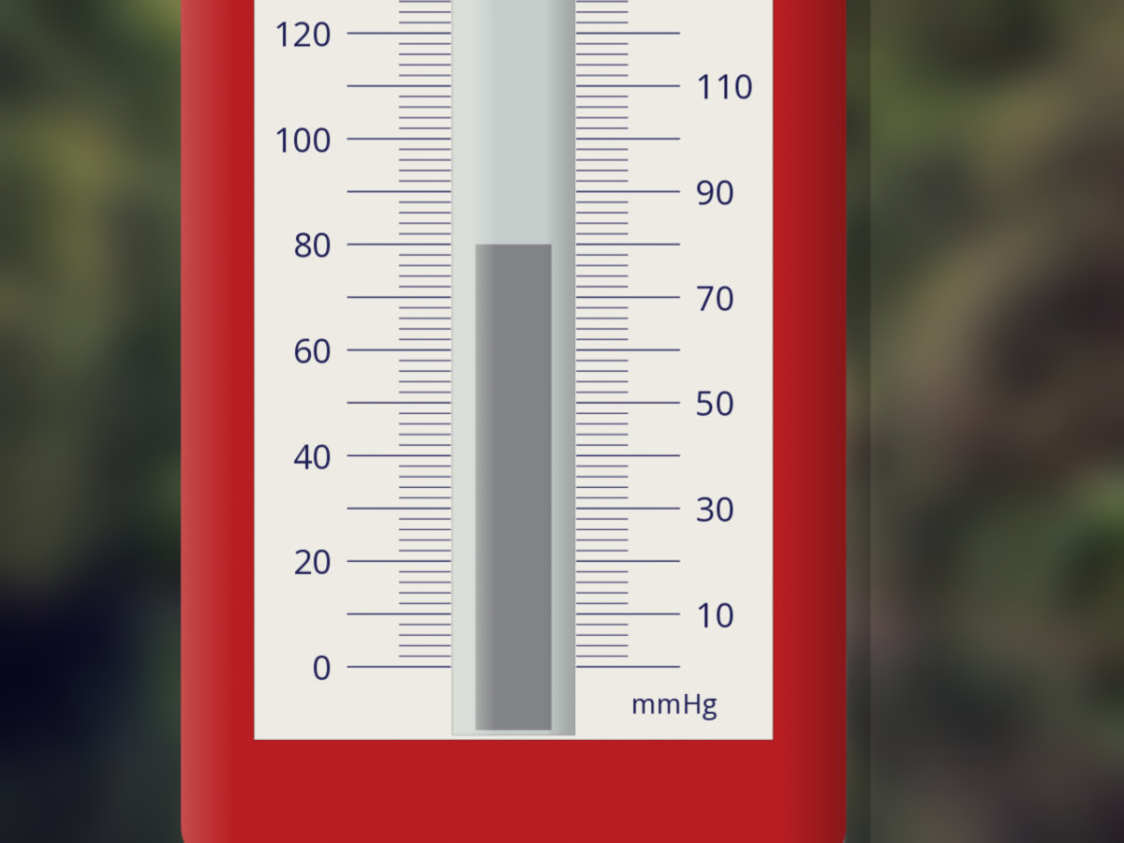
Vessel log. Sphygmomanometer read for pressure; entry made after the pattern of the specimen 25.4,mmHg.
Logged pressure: 80,mmHg
